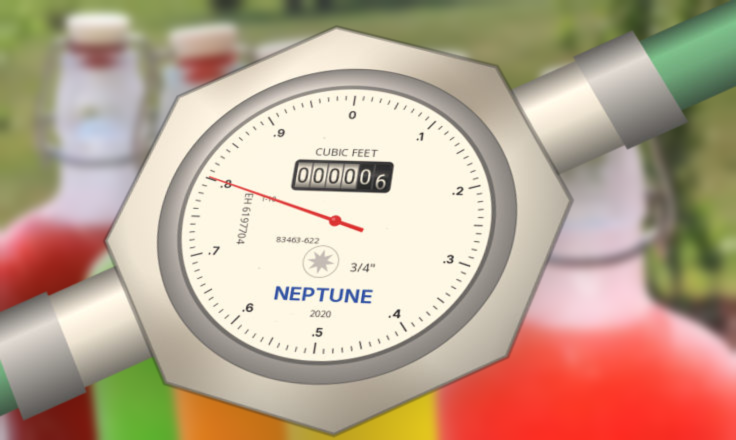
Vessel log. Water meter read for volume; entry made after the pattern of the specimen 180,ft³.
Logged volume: 5.80,ft³
